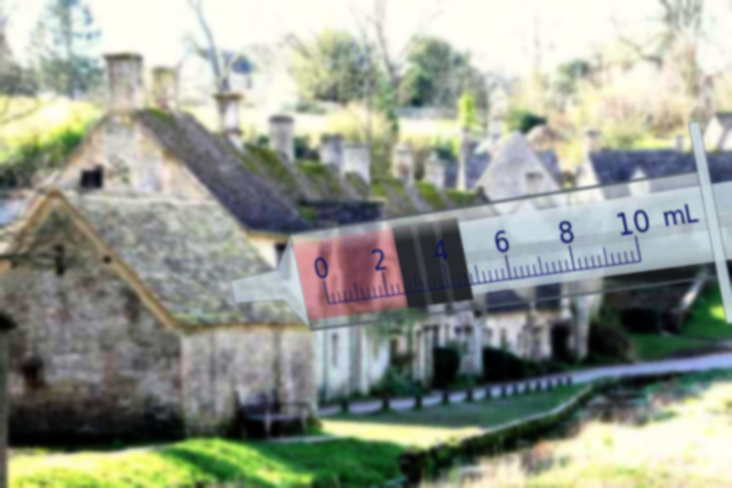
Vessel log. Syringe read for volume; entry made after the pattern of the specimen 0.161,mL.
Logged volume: 2.6,mL
